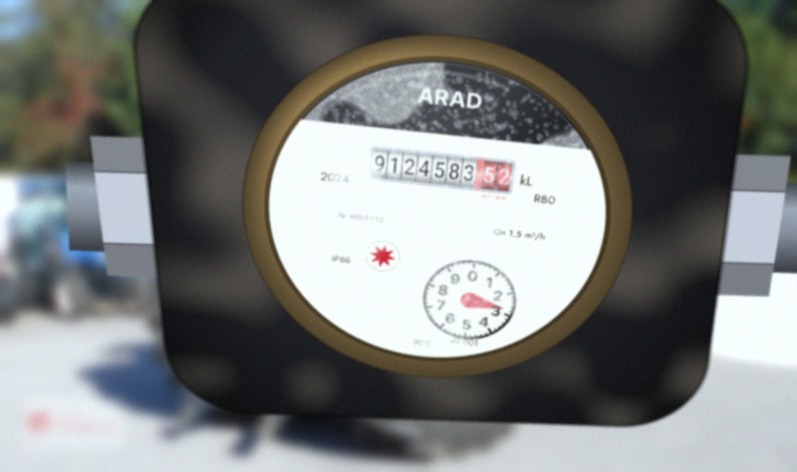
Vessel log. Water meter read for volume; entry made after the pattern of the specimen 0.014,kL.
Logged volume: 9124583.522,kL
